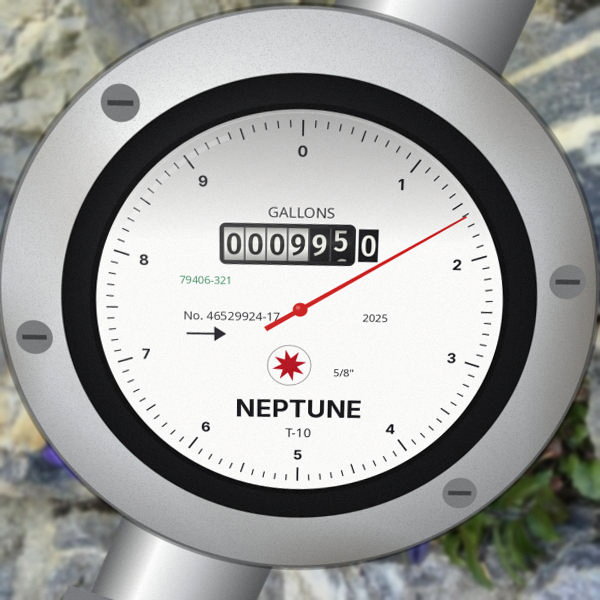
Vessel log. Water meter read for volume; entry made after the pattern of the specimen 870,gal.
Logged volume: 9951.6,gal
